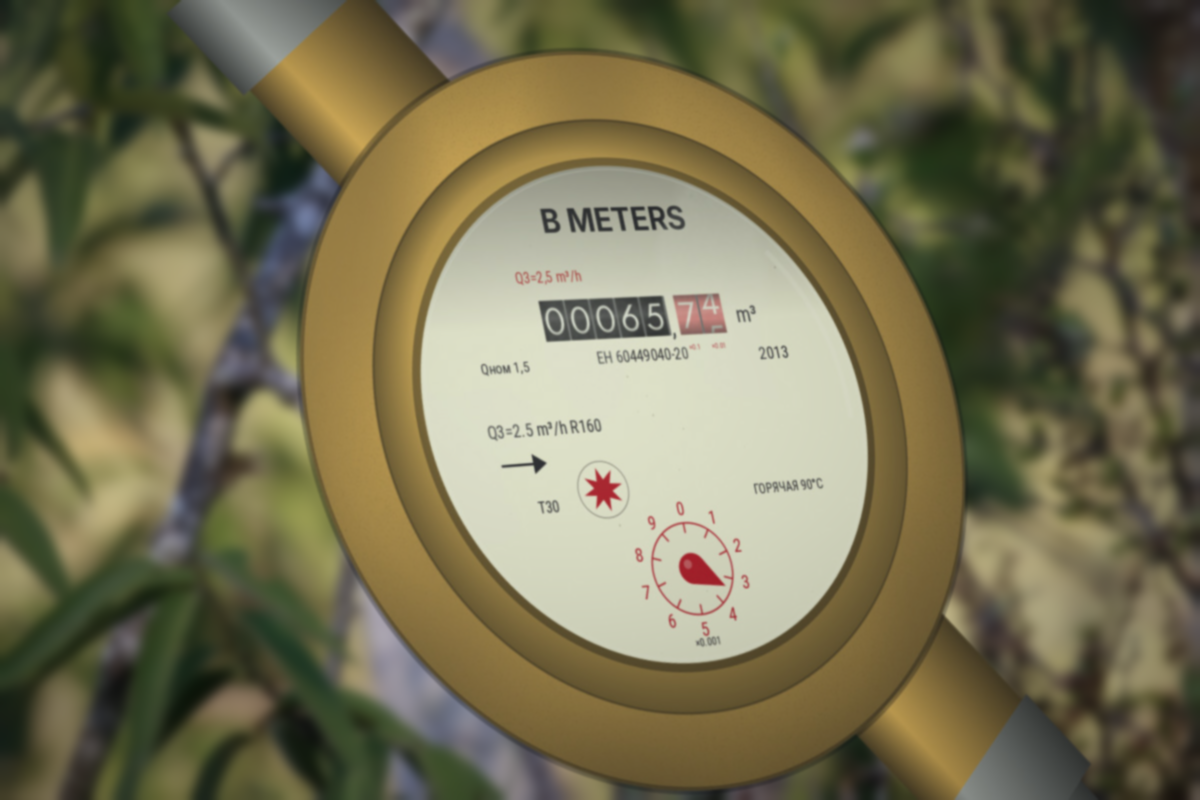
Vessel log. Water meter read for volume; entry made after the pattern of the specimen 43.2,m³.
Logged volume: 65.743,m³
